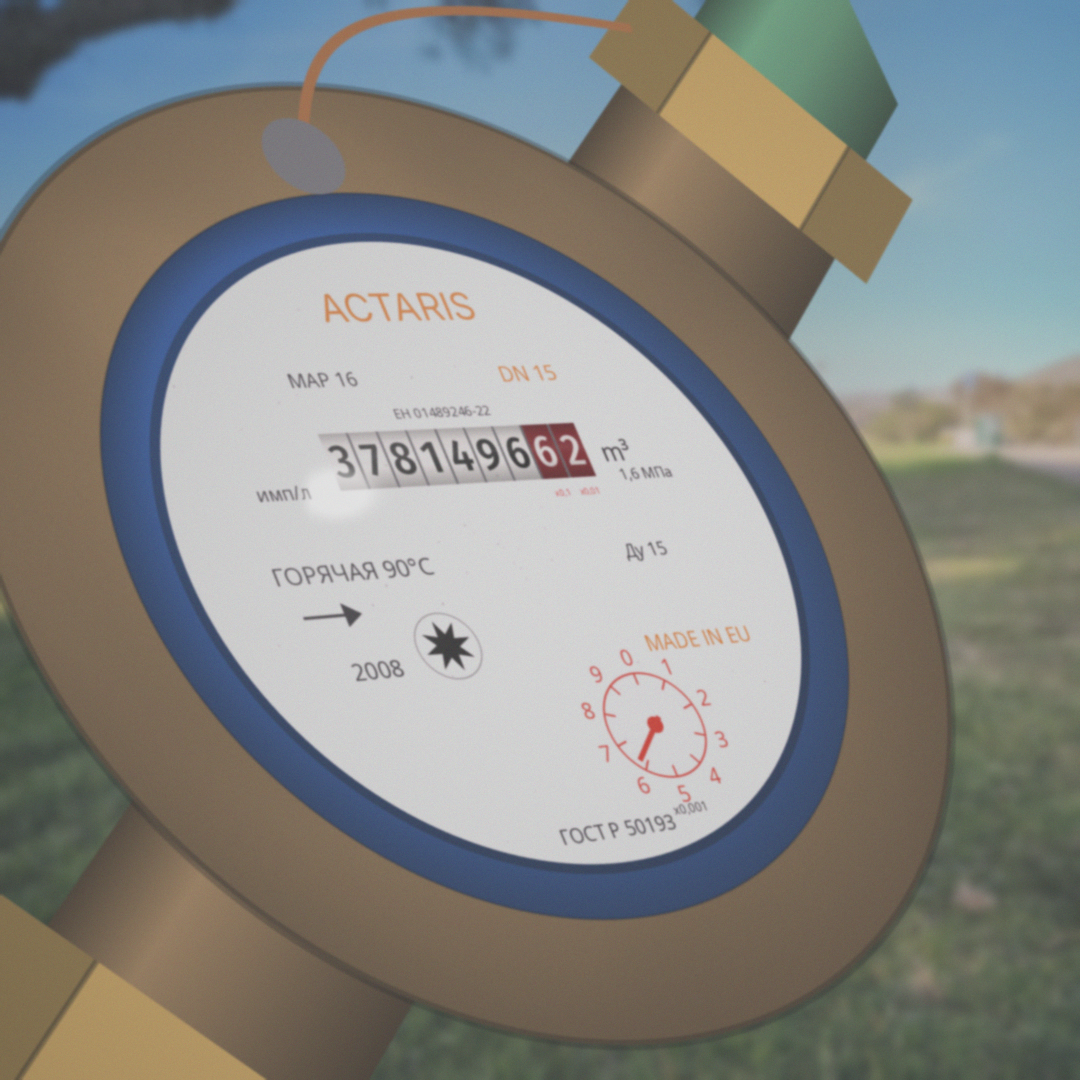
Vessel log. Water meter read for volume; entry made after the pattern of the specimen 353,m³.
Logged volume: 3781496.626,m³
